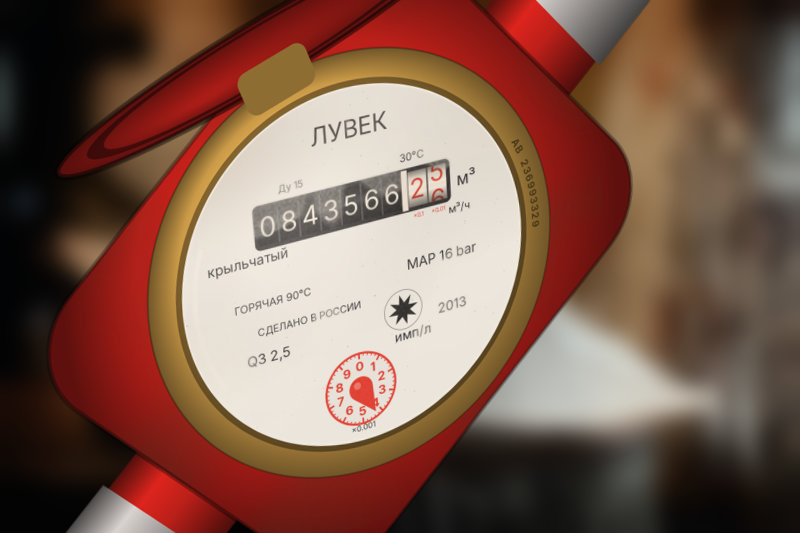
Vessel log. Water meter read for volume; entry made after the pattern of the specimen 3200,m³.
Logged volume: 843566.254,m³
